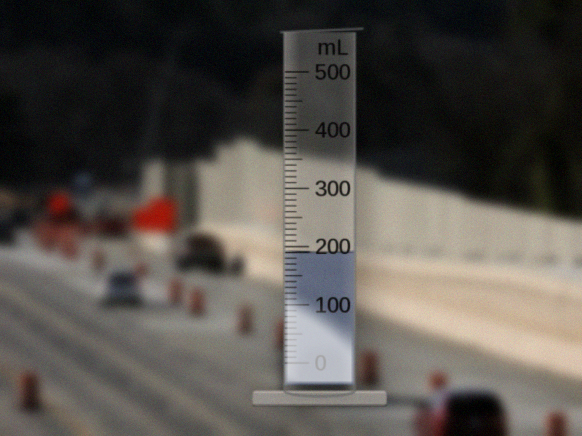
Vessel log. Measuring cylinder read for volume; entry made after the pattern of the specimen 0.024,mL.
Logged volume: 190,mL
